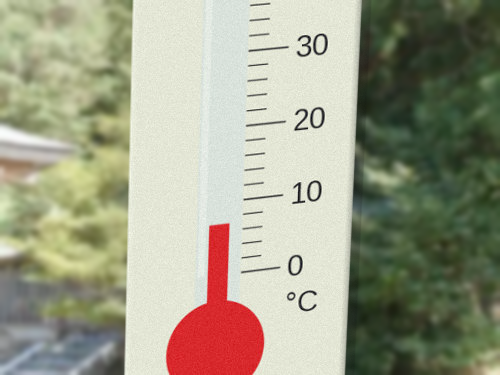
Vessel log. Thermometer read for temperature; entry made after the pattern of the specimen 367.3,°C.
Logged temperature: 7,°C
